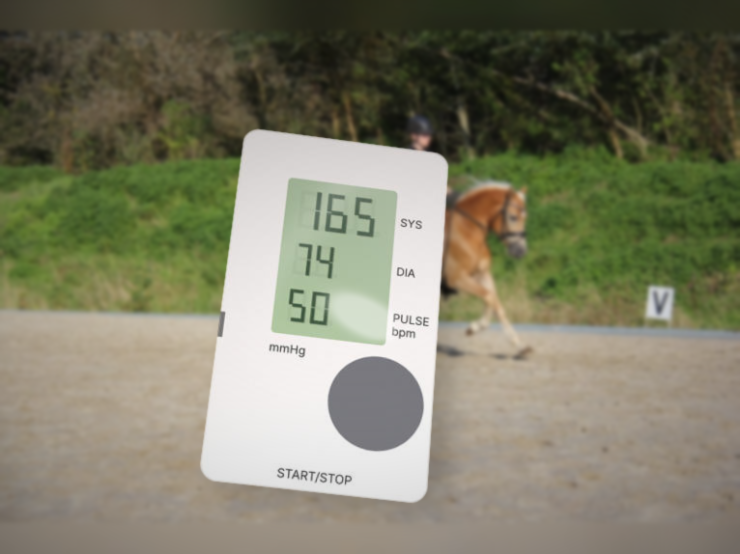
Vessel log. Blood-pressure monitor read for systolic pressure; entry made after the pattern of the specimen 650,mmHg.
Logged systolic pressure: 165,mmHg
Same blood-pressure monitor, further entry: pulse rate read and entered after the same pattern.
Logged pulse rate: 50,bpm
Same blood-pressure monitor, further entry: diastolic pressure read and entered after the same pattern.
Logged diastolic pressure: 74,mmHg
